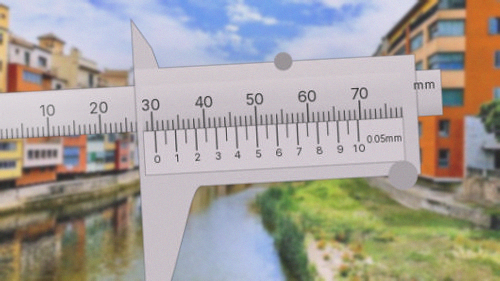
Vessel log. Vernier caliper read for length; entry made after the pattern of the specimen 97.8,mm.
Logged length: 30.5,mm
